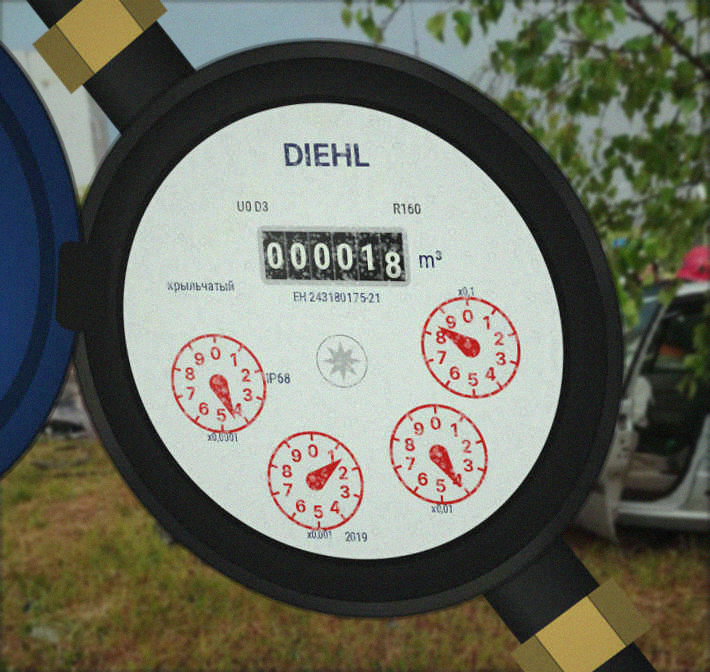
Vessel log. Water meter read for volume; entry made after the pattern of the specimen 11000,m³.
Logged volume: 17.8414,m³
